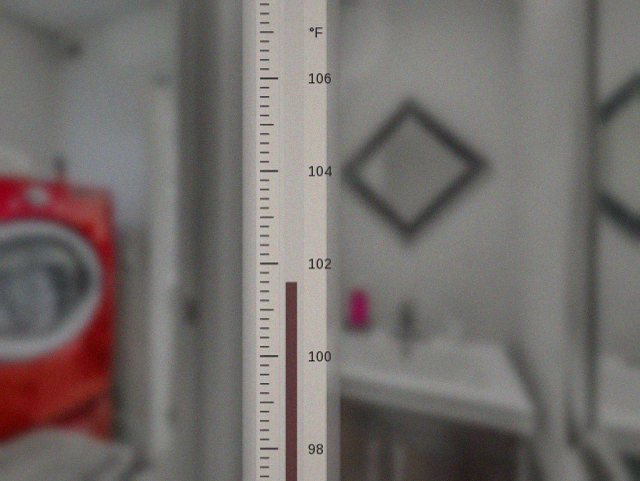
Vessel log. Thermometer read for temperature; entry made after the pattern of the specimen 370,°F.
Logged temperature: 101.6,°F
